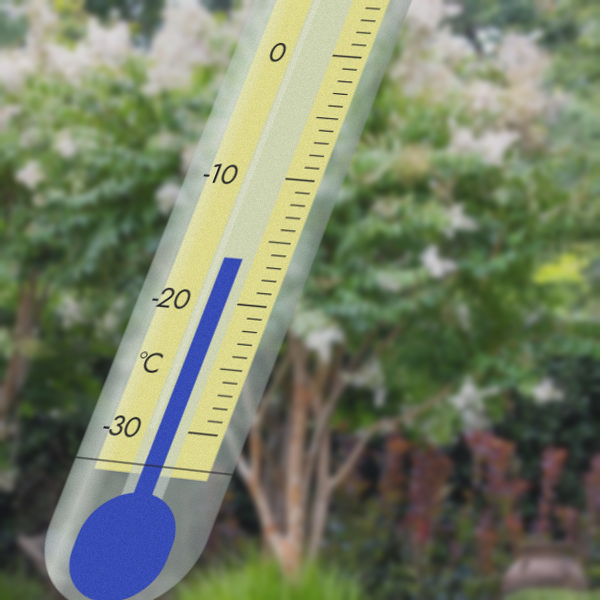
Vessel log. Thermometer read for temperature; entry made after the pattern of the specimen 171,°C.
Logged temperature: -16.5,°C
